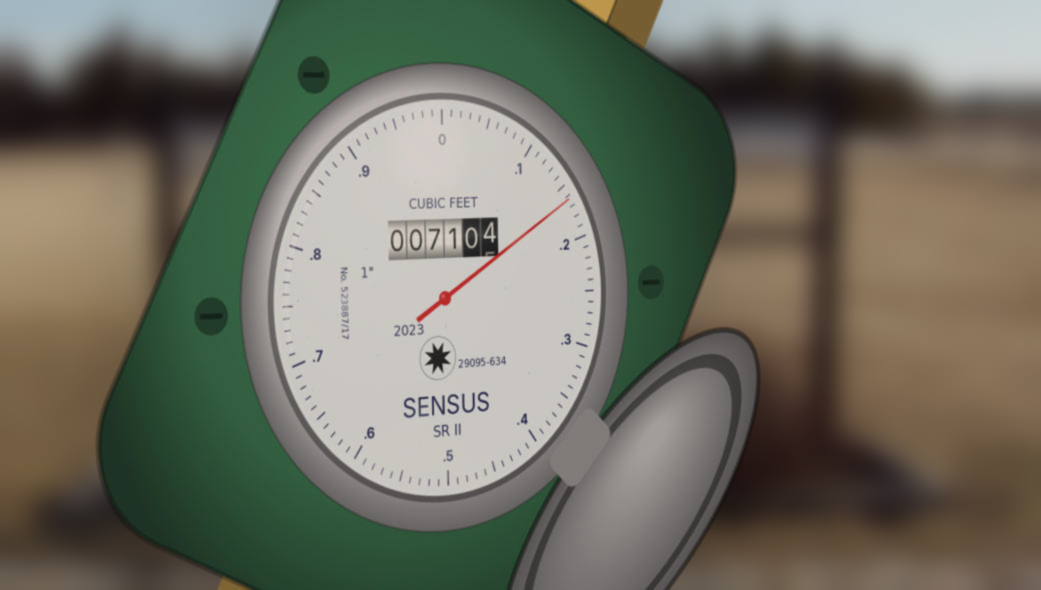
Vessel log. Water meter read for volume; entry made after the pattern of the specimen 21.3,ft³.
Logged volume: 7104.16,ft³
